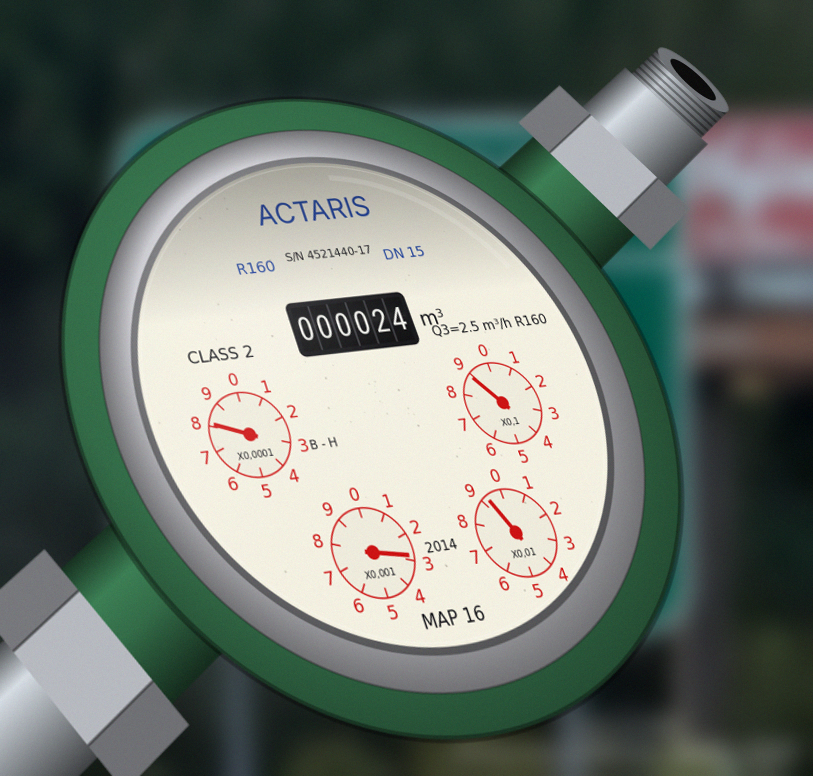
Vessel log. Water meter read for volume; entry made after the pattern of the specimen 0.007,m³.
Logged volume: 24.8928,m³
